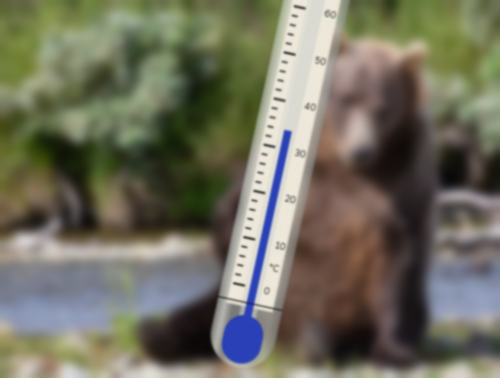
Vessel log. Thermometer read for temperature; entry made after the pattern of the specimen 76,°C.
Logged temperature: 34,°C
